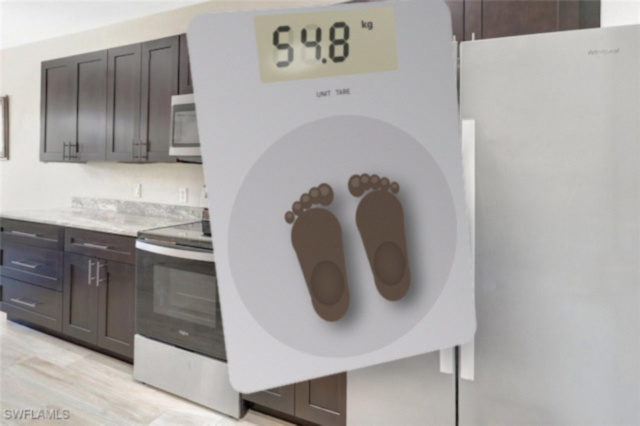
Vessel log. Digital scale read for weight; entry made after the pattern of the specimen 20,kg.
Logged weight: 54.8,kg
